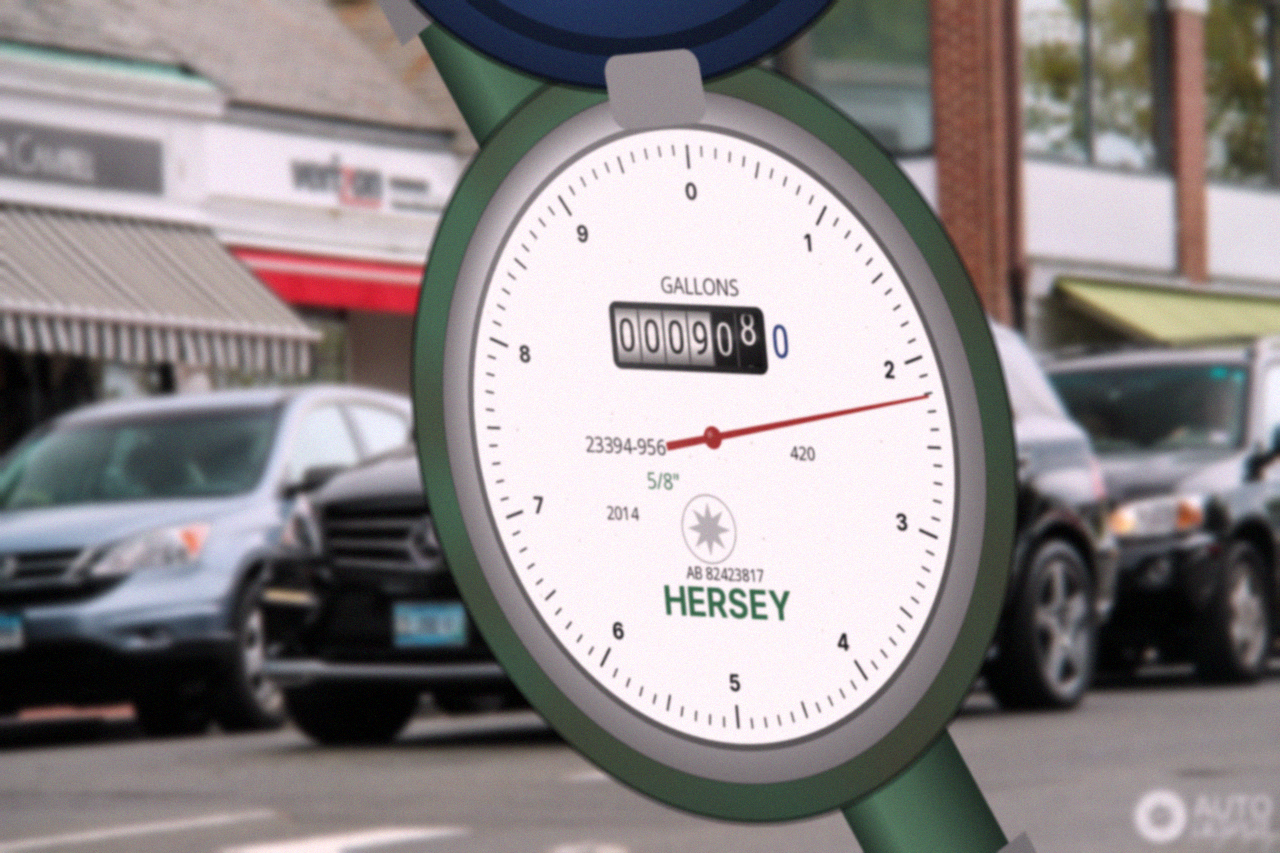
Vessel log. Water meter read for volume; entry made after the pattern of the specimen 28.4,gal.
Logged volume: 9082.2,gal
